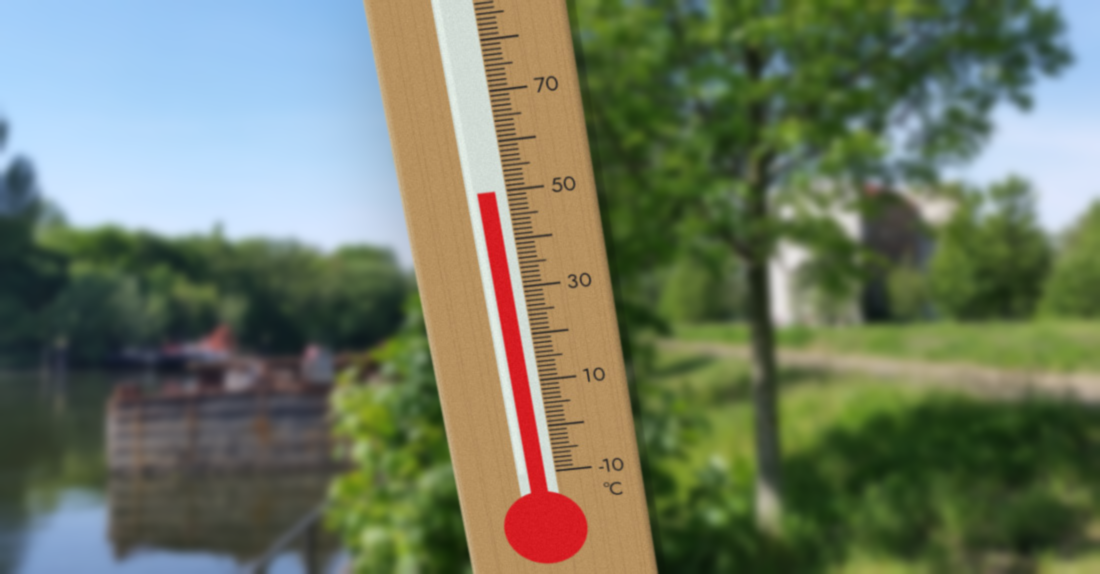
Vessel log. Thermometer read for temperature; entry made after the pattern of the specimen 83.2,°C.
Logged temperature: 50,°C
